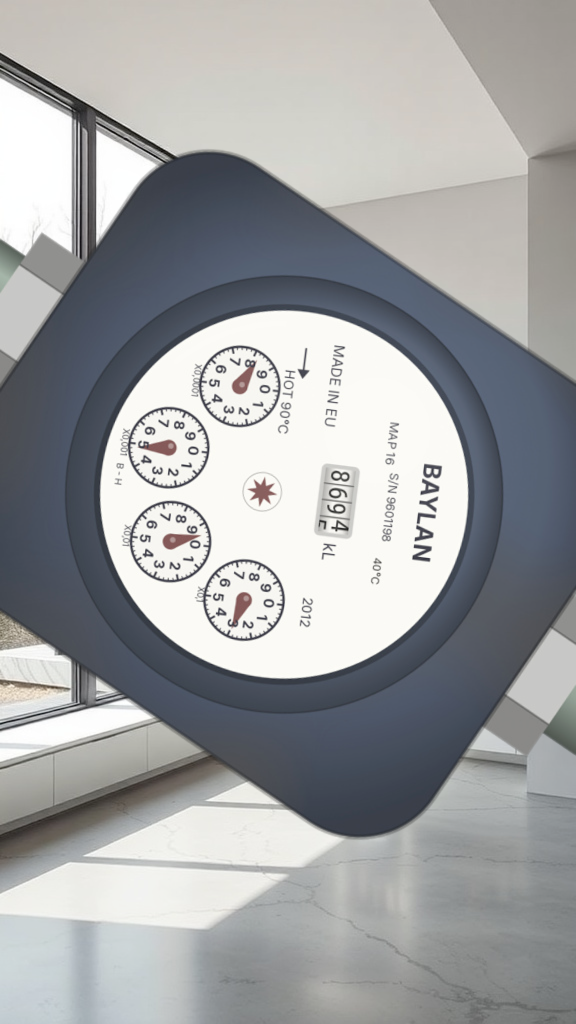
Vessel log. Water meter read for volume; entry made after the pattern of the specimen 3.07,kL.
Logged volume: 8694.2948,kL
